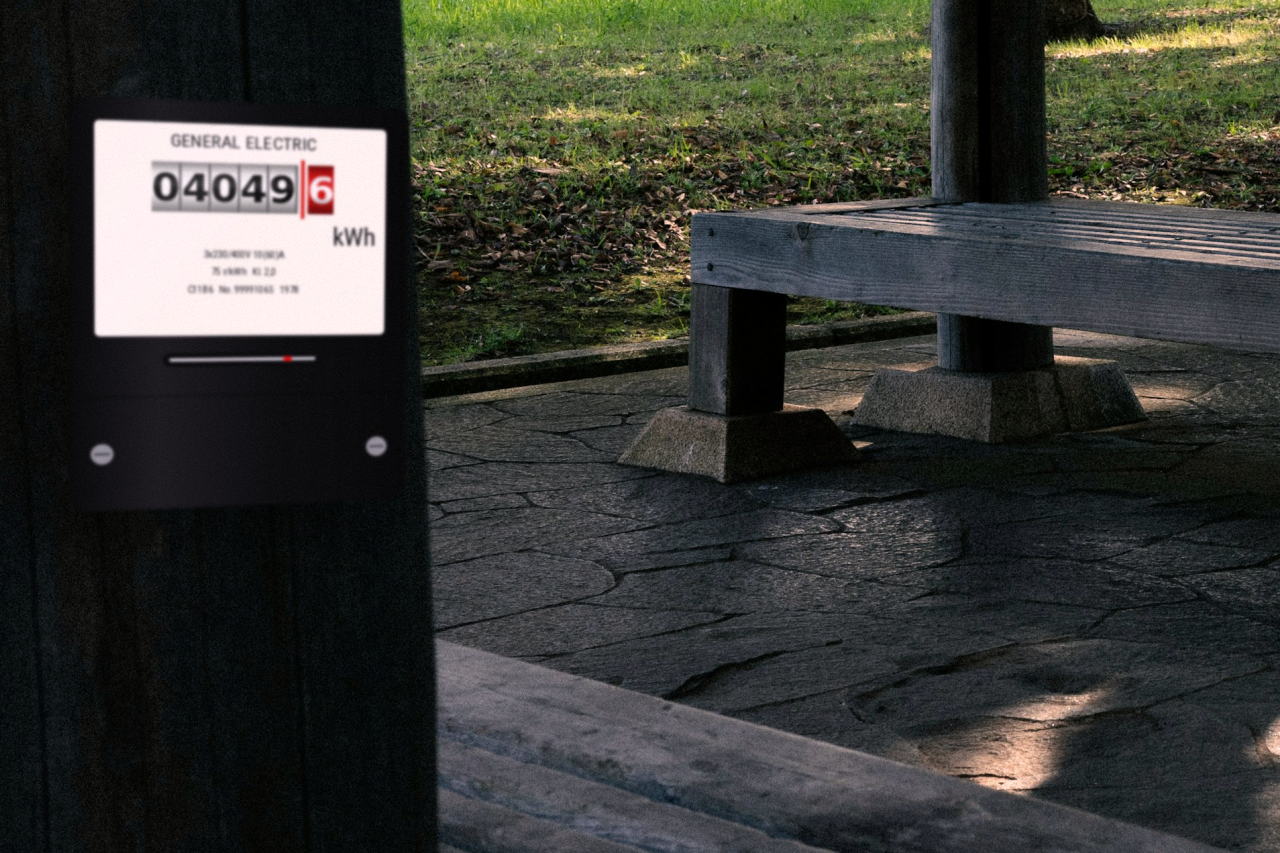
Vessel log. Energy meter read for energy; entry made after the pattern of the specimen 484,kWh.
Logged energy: 4049.6,kWh
